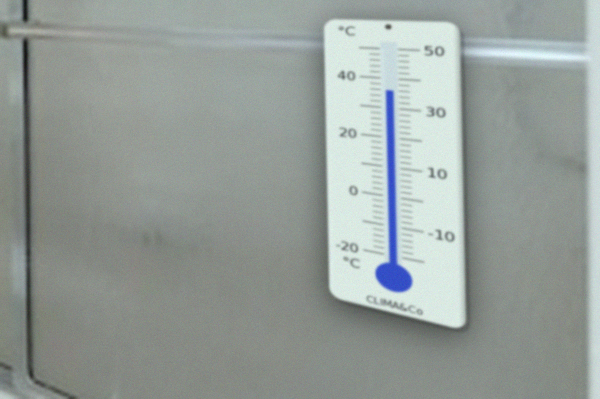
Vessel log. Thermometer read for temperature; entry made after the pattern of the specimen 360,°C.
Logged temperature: 36,°C
